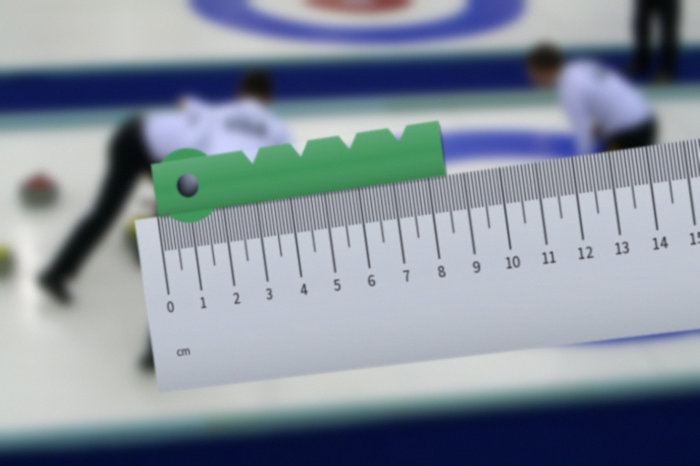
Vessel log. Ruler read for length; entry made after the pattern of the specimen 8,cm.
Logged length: 8.5,cm
